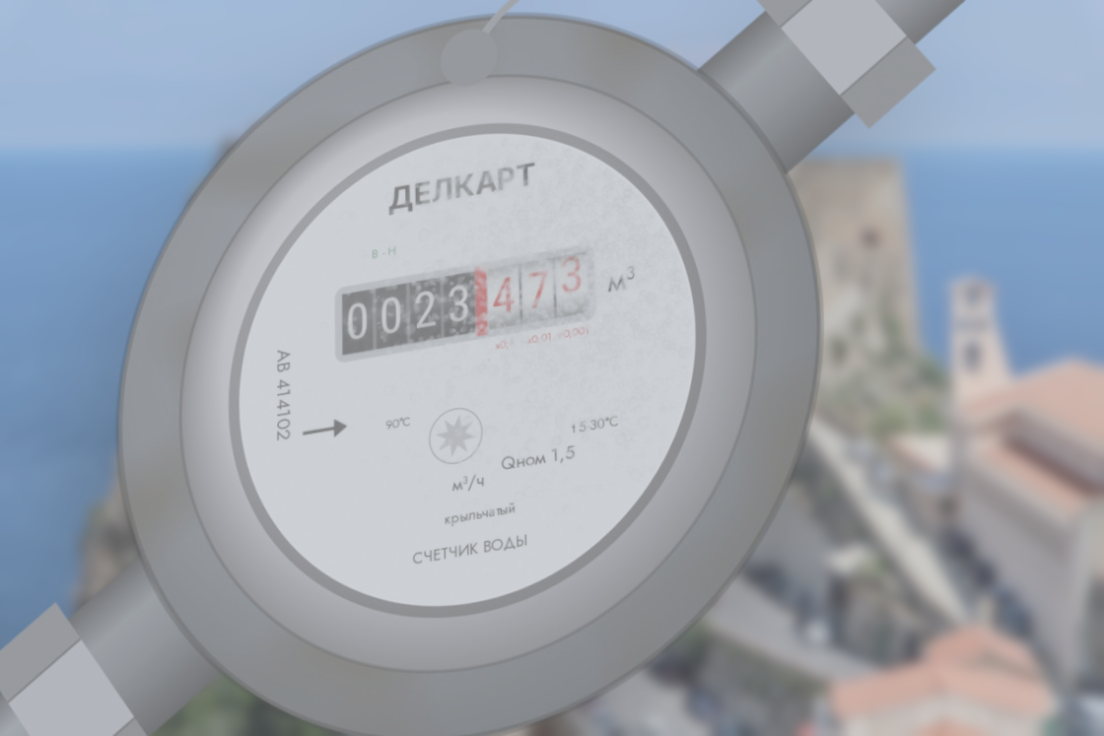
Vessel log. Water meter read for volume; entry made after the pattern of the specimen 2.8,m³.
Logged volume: 23.473,m³
